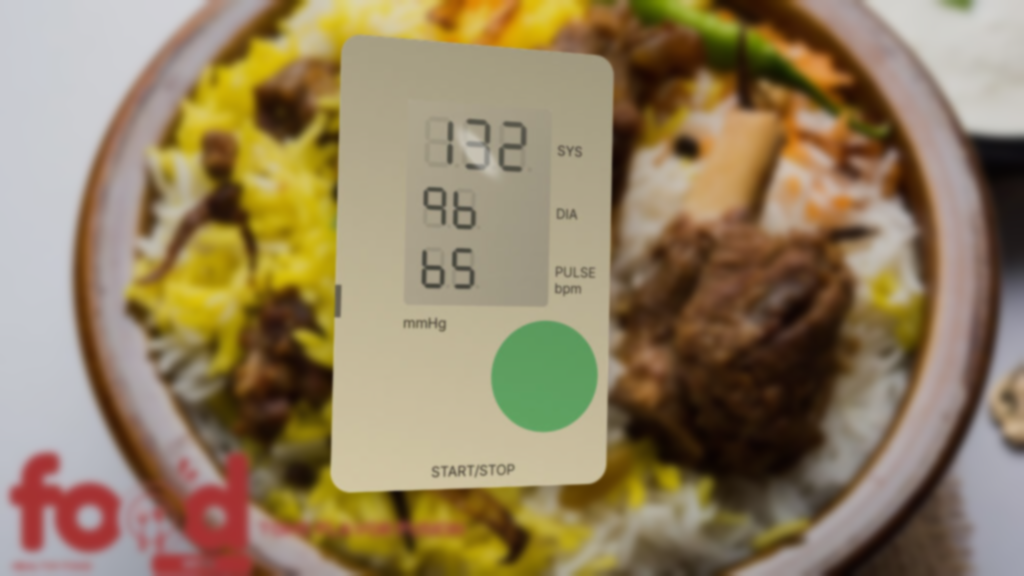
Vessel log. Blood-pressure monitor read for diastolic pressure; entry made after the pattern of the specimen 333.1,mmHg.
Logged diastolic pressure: 96,mmHg
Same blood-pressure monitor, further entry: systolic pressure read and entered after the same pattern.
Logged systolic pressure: 132,mmHg
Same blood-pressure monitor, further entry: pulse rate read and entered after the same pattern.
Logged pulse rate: 65,bpm
